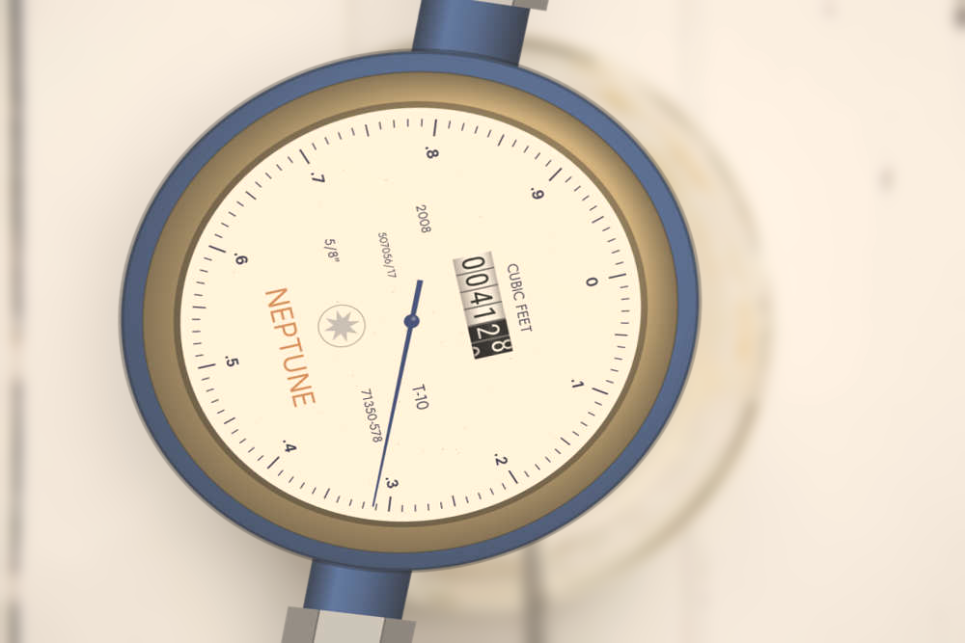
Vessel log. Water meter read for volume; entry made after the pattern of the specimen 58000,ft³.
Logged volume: 4128.31,ft³
